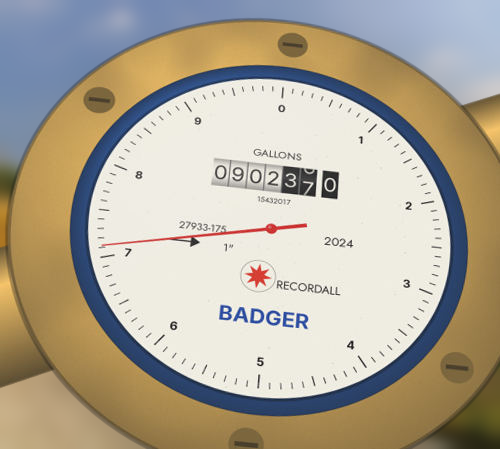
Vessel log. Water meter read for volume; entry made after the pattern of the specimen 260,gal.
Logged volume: 902367.1,gal
